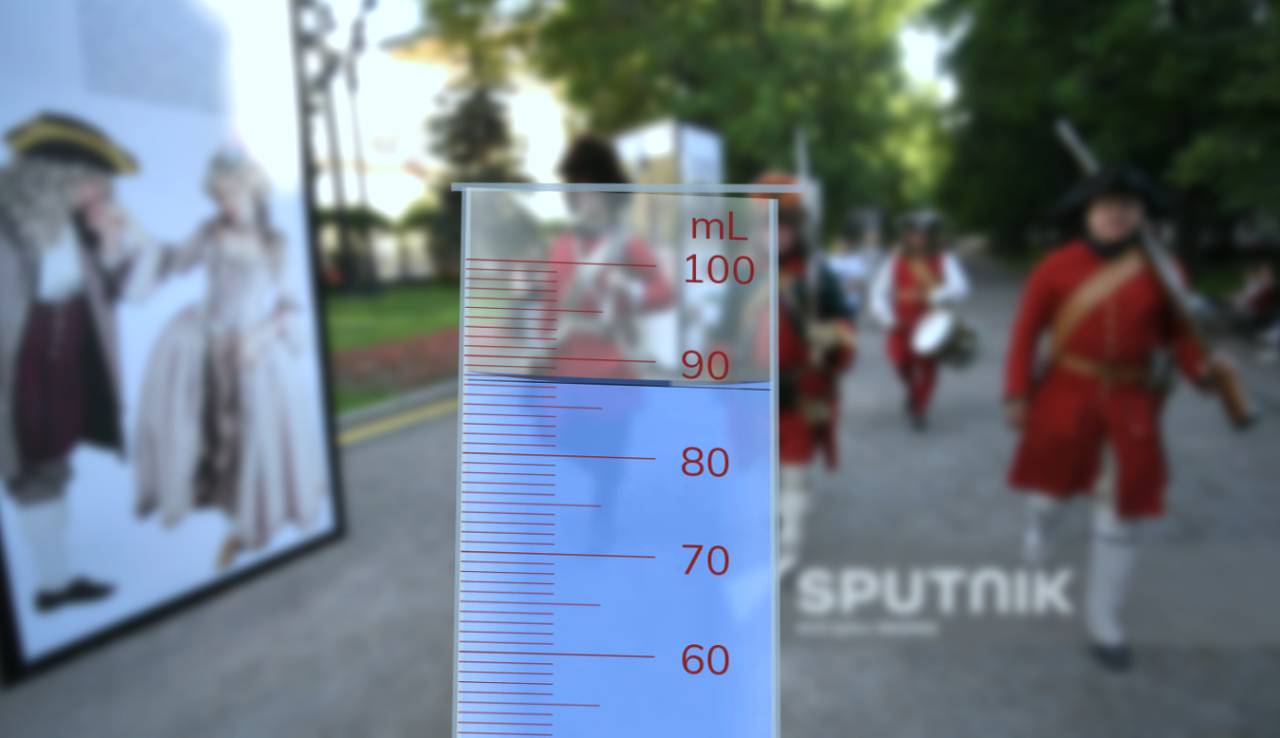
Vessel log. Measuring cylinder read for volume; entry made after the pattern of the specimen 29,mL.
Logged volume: 87.5,mL
